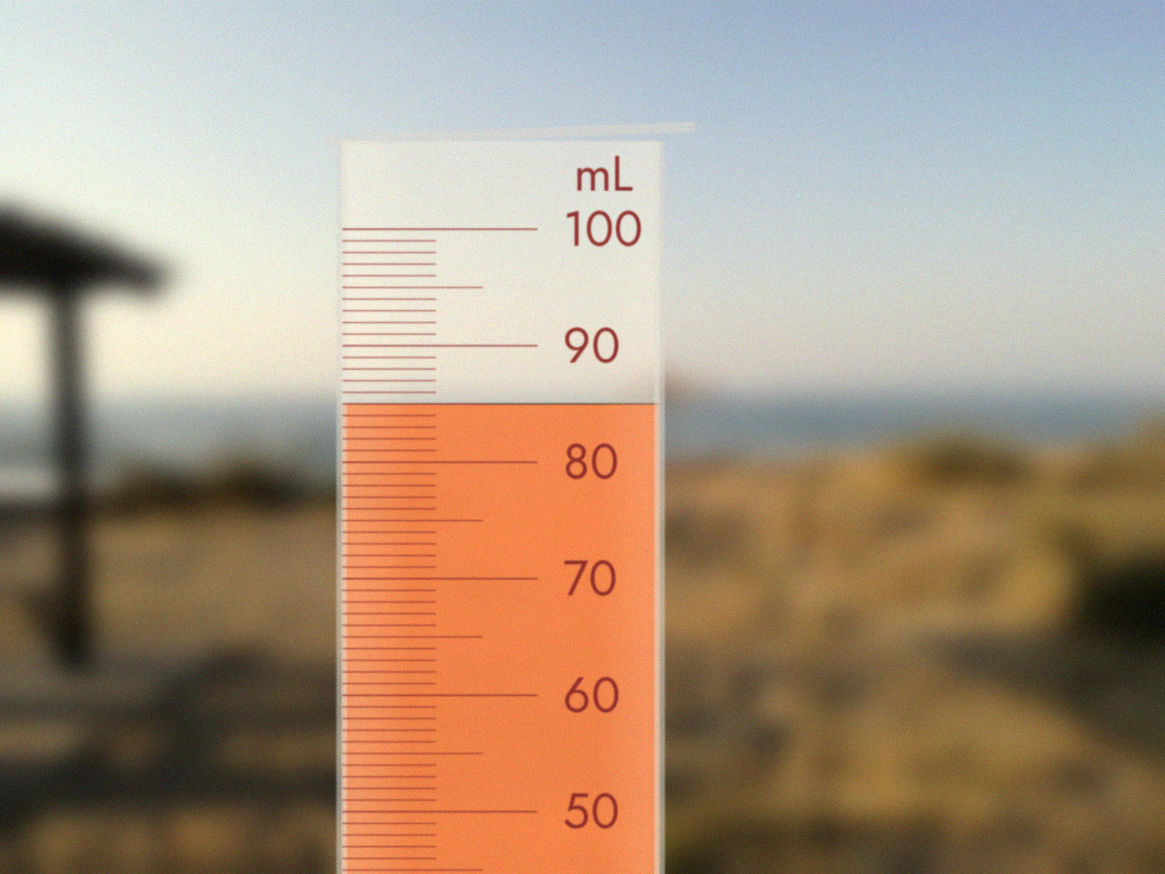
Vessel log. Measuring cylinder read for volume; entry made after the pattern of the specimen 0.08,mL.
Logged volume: 85,mL
